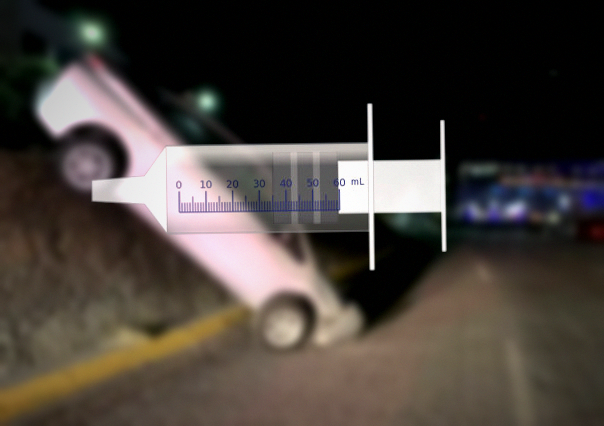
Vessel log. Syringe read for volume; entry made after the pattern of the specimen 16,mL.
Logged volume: 35,mL
